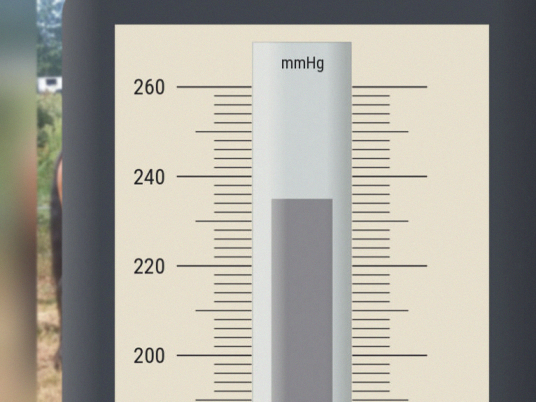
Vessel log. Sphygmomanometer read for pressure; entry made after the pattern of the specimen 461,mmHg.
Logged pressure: 235,mmHg
